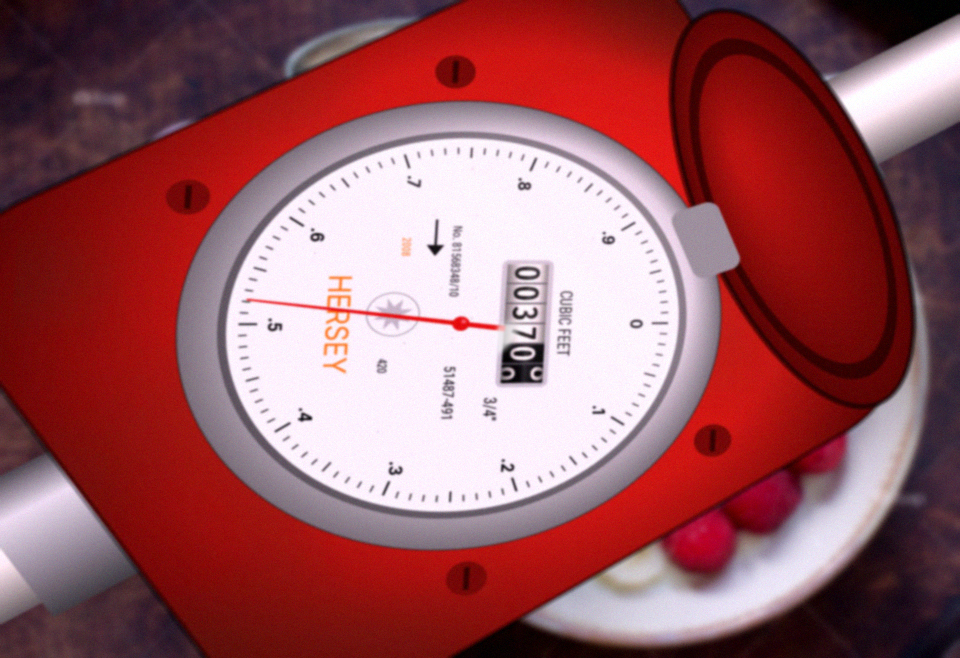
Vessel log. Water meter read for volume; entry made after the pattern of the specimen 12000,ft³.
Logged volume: 3708.52,ft³
